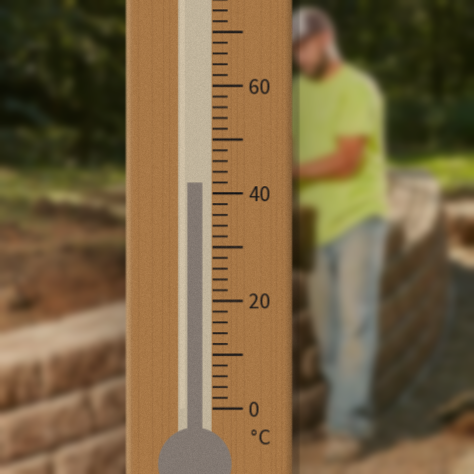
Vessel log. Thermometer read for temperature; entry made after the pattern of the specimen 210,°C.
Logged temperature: 42,°C
